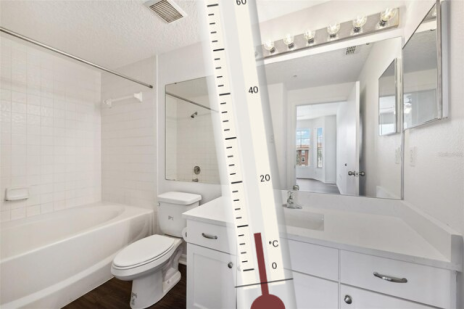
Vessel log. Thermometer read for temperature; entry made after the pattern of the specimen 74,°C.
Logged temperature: 8,°C
